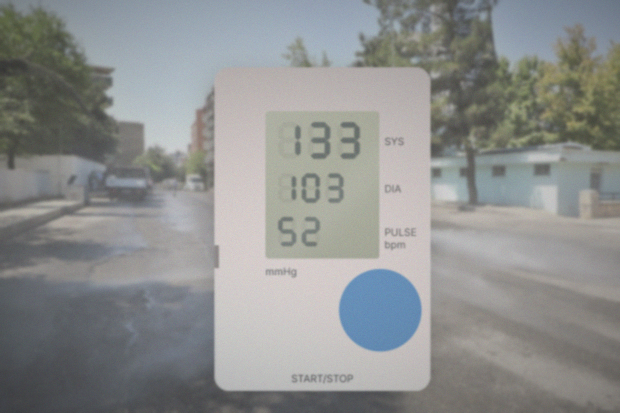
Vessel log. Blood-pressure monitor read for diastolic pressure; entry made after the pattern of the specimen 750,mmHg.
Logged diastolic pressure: 103,mmHg
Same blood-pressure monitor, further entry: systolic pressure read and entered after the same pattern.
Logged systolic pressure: 133,mmHg
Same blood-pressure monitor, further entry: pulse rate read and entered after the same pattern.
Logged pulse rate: 52,bpm
